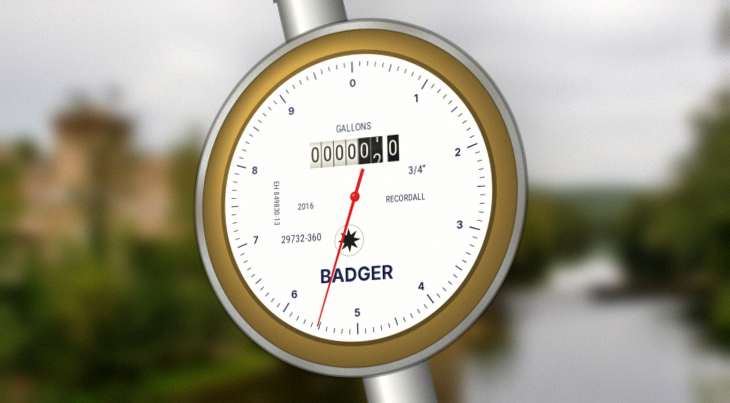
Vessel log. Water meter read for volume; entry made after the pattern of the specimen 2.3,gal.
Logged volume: 15.5,gal
